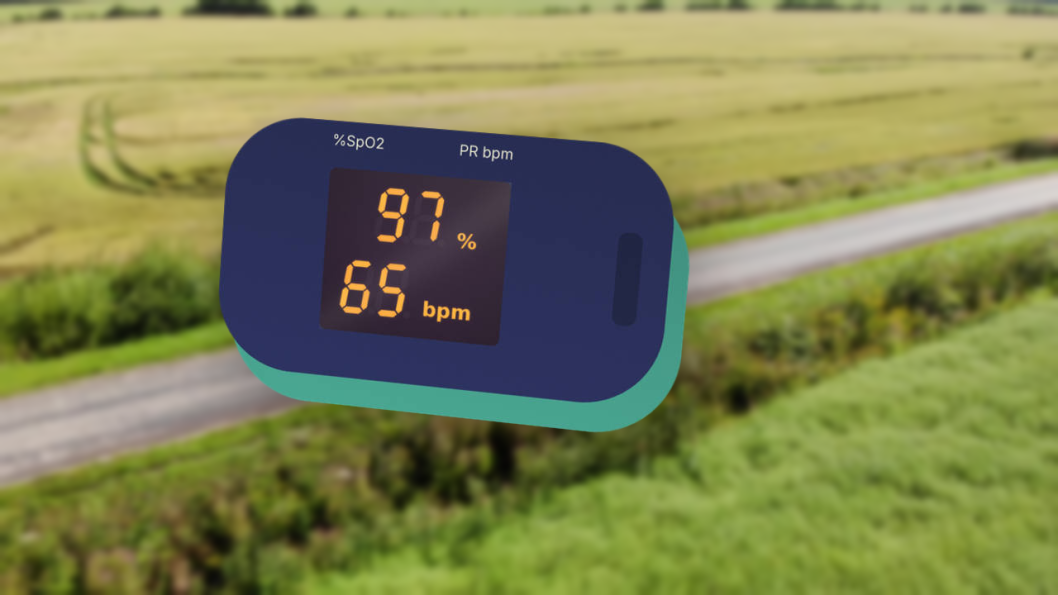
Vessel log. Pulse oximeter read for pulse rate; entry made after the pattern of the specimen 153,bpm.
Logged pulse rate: 65,bpm
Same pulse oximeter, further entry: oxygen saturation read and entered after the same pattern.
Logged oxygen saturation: 97,%
